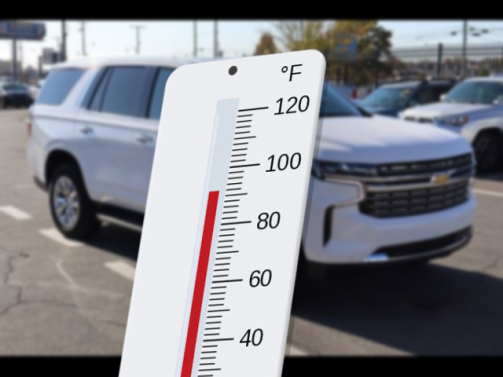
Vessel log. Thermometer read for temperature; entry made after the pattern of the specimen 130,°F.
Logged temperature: 92,°F
